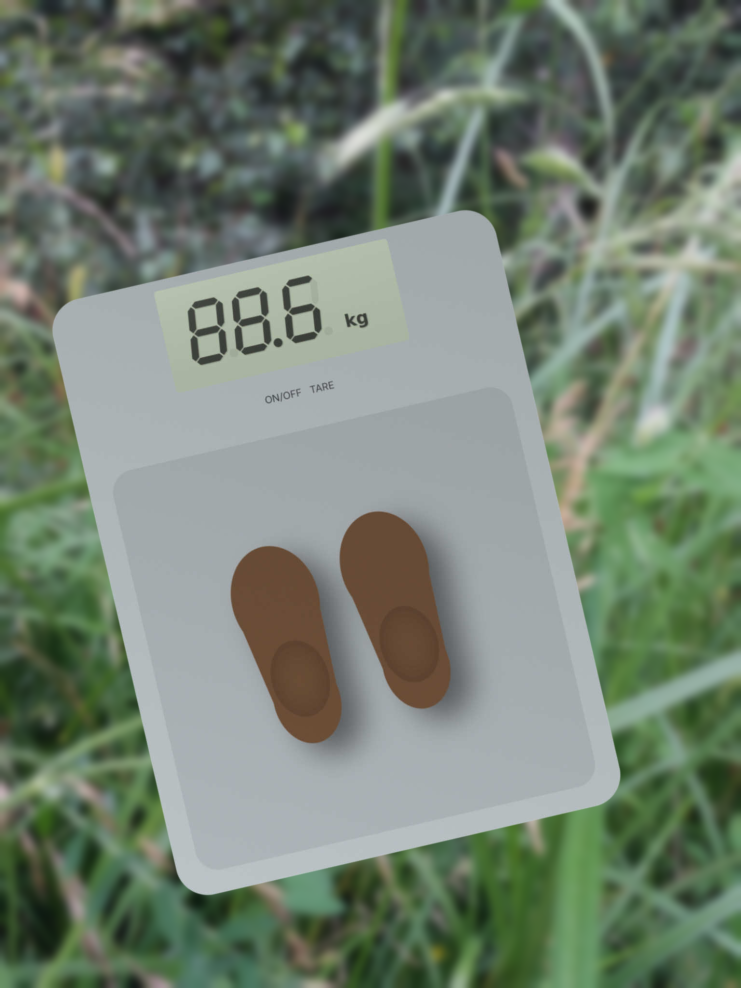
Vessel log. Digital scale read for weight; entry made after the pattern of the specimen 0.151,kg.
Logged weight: 88.6,kg
